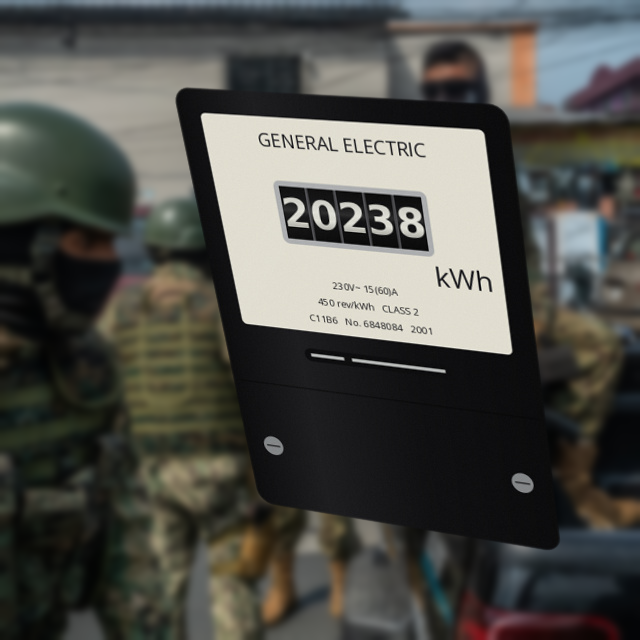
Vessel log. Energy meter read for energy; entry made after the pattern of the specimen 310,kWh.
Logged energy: 20238,kWh
